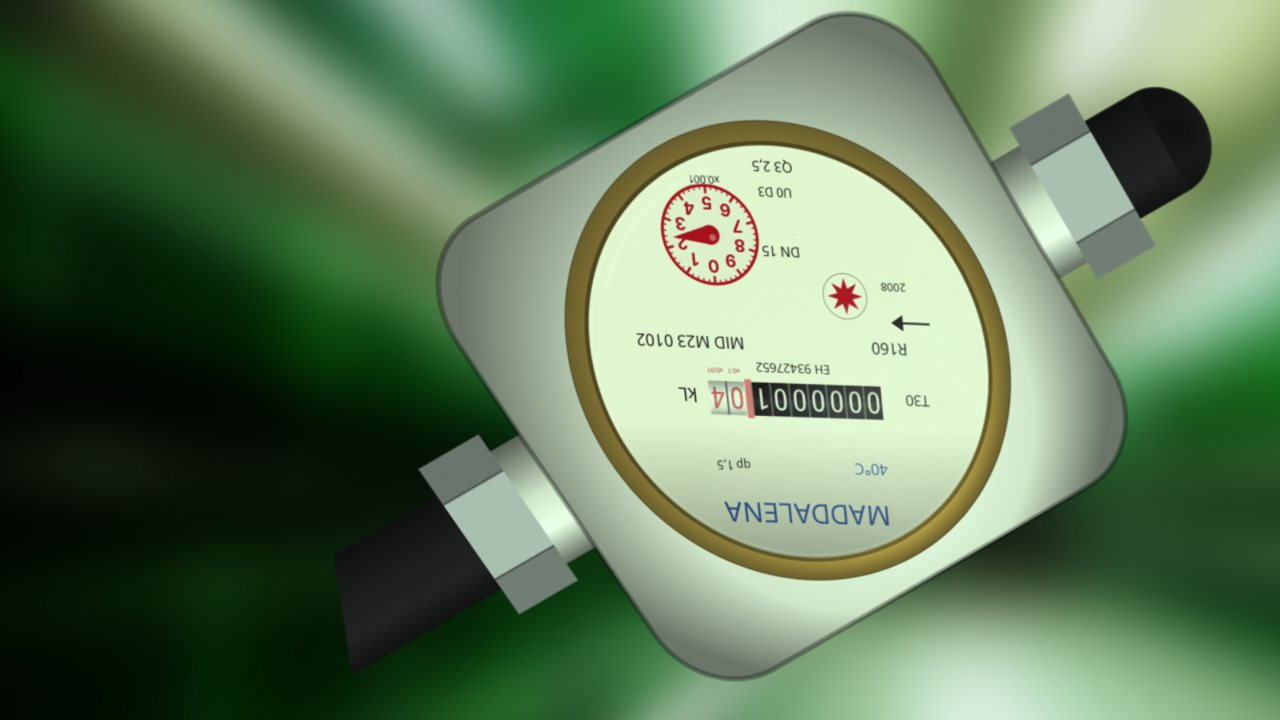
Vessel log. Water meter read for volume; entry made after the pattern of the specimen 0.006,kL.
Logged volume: 1.042,kL
